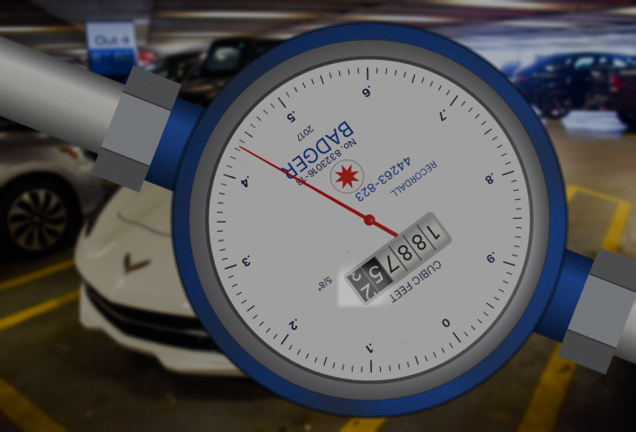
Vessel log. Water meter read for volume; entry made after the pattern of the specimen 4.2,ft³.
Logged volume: 188752.43,ft³
